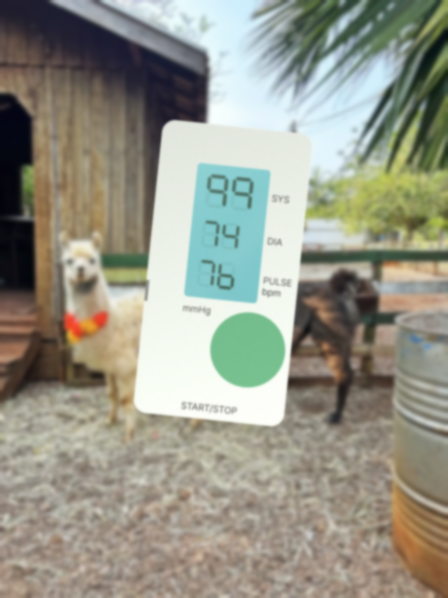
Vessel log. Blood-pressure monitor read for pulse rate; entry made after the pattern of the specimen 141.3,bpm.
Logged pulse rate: 76,bpm
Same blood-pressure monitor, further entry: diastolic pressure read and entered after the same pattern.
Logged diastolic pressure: 74,mmHg
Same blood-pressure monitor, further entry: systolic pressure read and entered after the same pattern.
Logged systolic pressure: 99,mmHg
